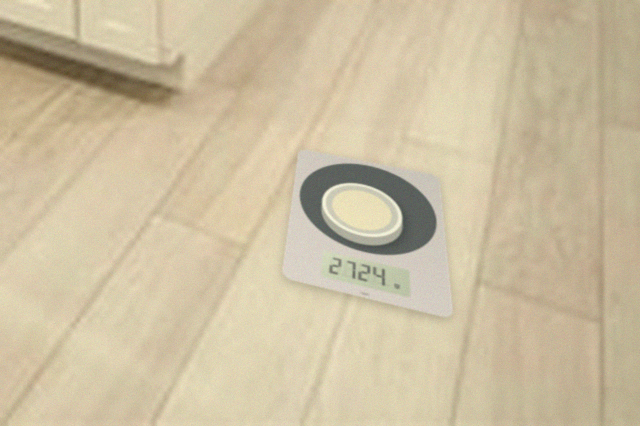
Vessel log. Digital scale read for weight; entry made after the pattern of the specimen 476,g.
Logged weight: 2724,g
